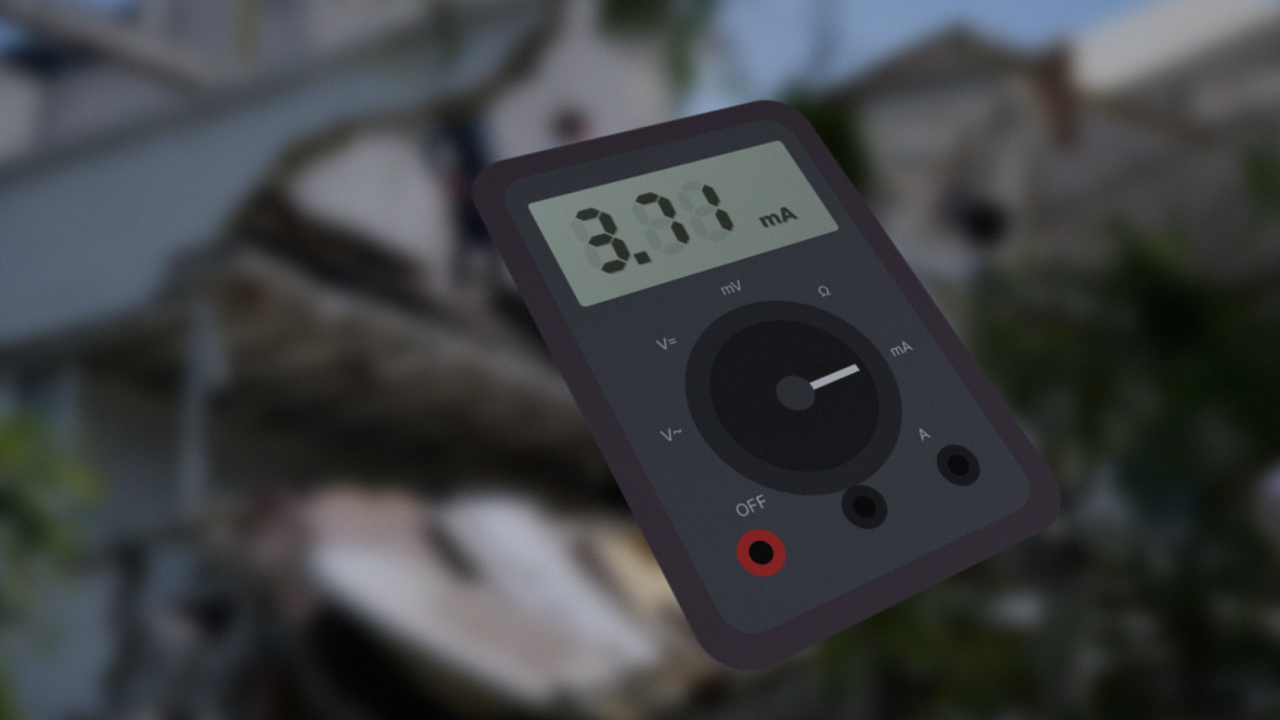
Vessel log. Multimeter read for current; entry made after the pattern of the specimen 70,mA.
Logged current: 3.71,mA
